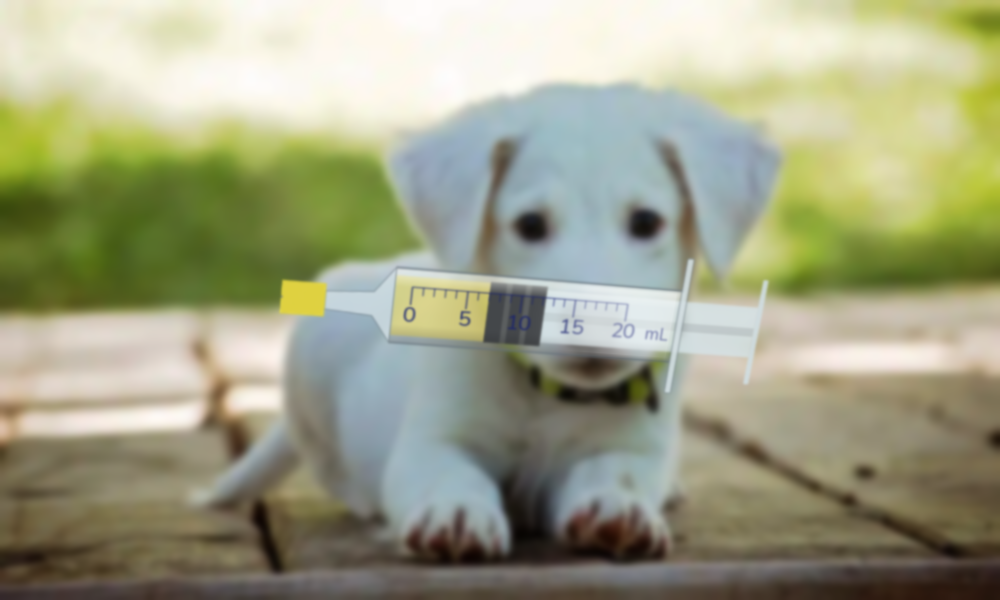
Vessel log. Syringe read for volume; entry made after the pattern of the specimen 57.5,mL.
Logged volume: 7,mL
